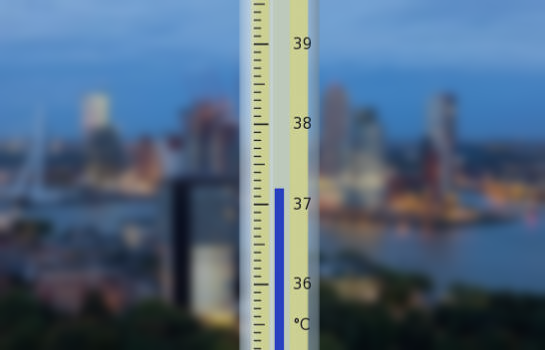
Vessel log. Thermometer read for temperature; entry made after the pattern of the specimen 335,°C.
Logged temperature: 37.2,°C
